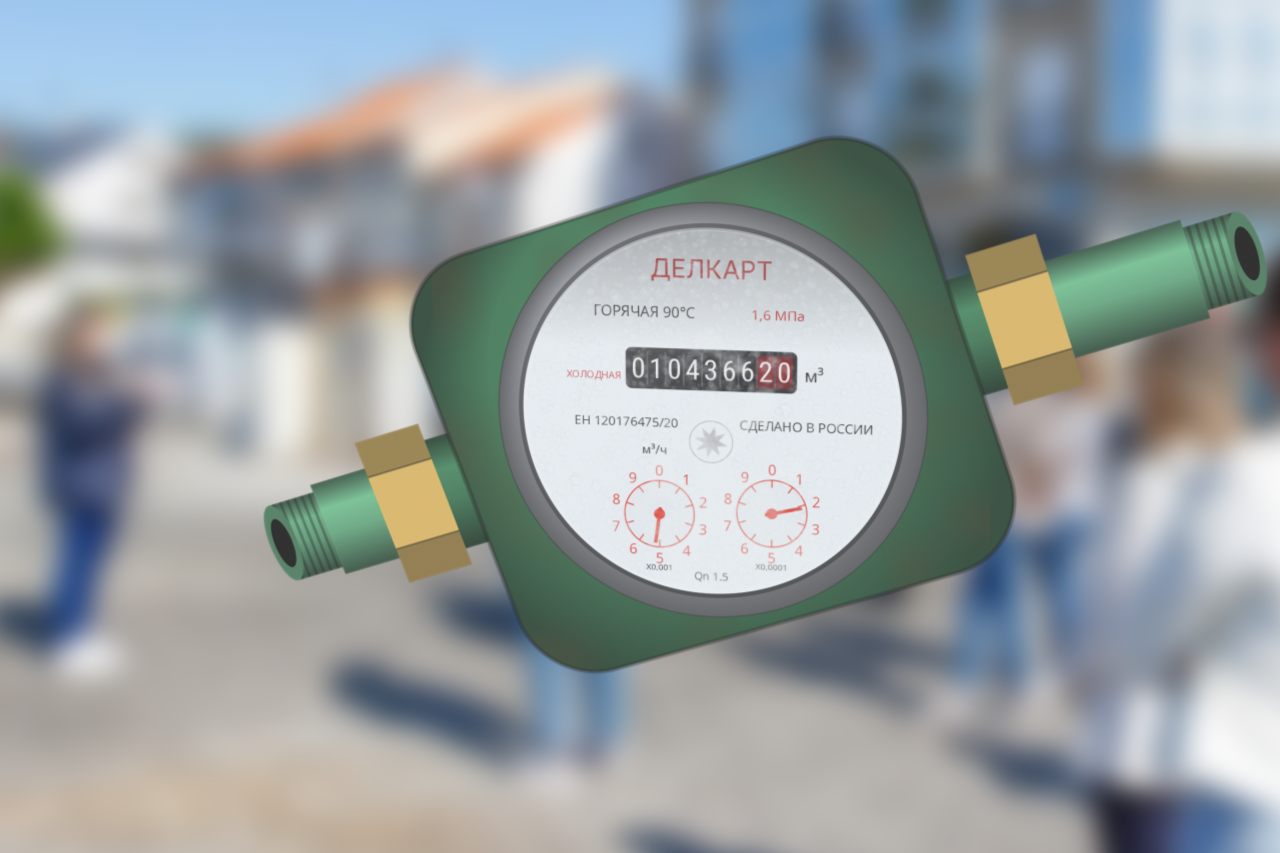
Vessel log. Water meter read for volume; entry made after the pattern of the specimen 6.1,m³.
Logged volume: 104366.2052,m³
